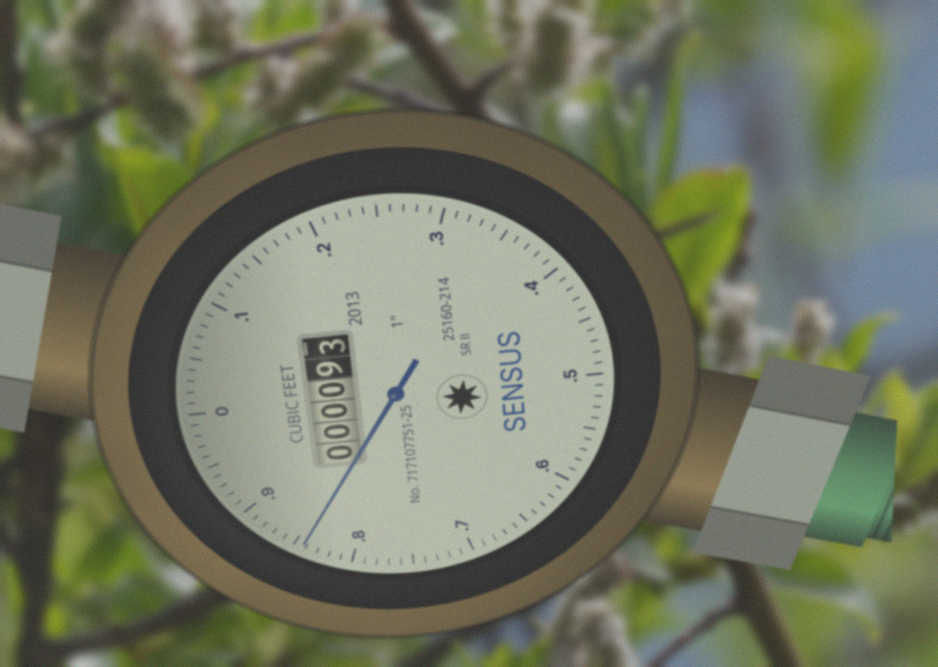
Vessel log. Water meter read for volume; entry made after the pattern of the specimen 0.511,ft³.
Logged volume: 92.84,ft³
